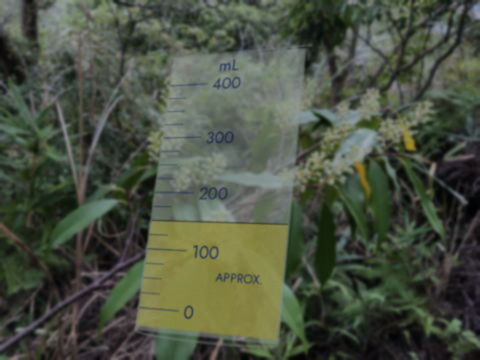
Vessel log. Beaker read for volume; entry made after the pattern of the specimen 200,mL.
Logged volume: 150,mL
